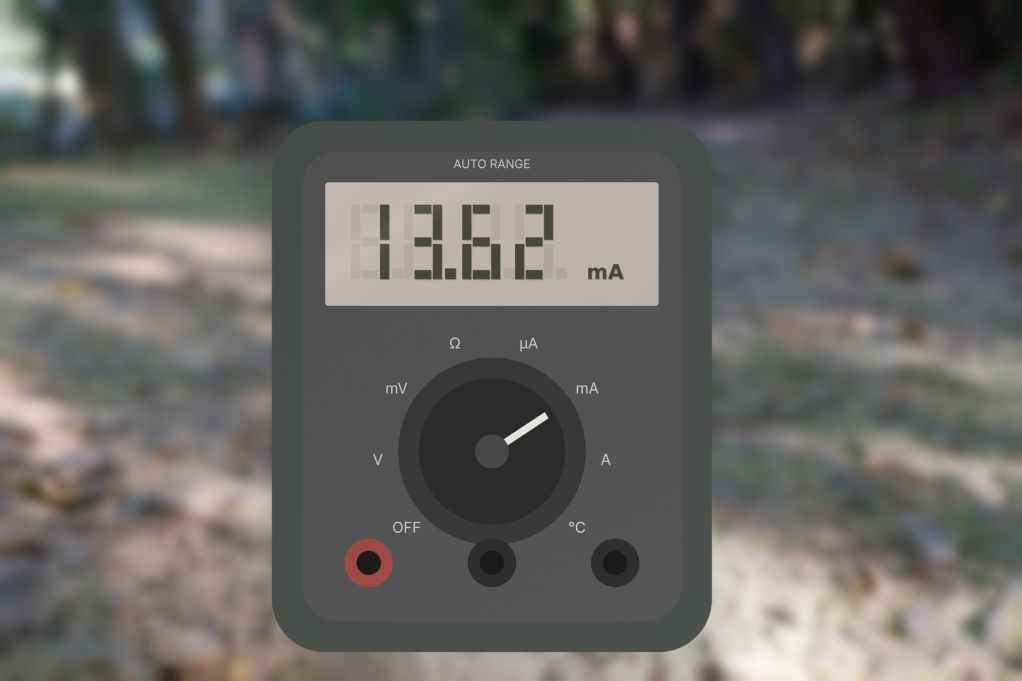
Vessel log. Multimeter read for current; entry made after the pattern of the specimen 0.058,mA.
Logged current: 13.62,mA
